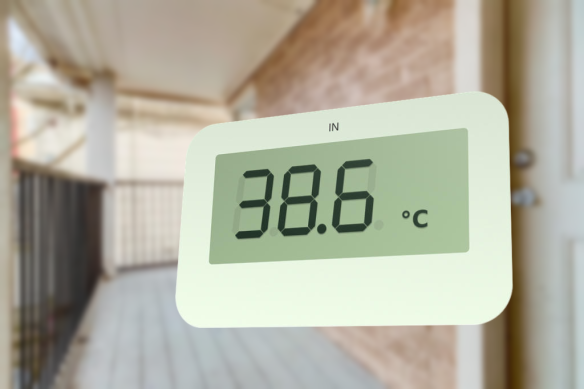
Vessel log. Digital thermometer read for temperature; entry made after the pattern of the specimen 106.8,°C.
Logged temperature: 38.6,°C
